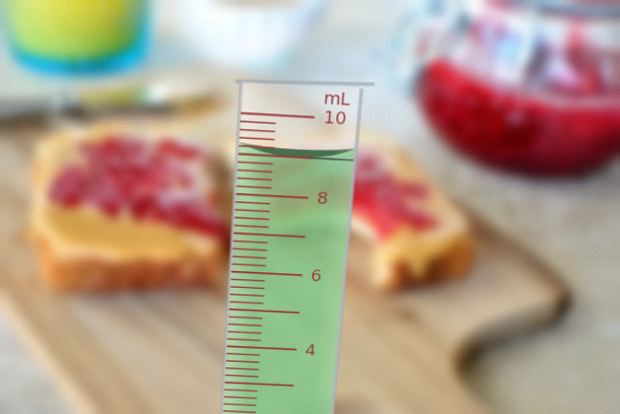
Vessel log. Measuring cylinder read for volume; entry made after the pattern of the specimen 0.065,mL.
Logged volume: 9,mL
